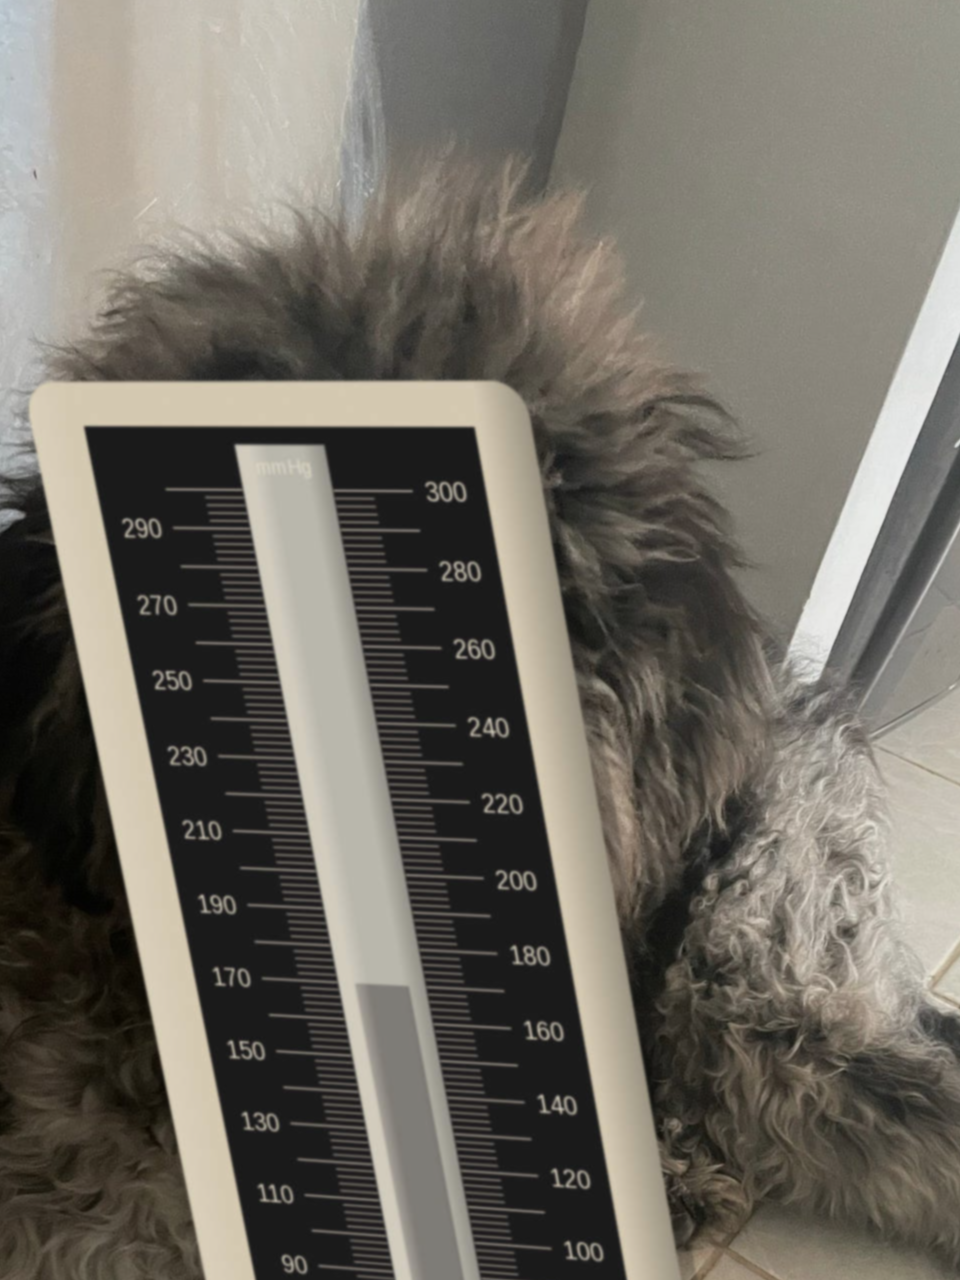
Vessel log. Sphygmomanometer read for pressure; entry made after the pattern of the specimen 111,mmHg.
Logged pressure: 170,mmHg
